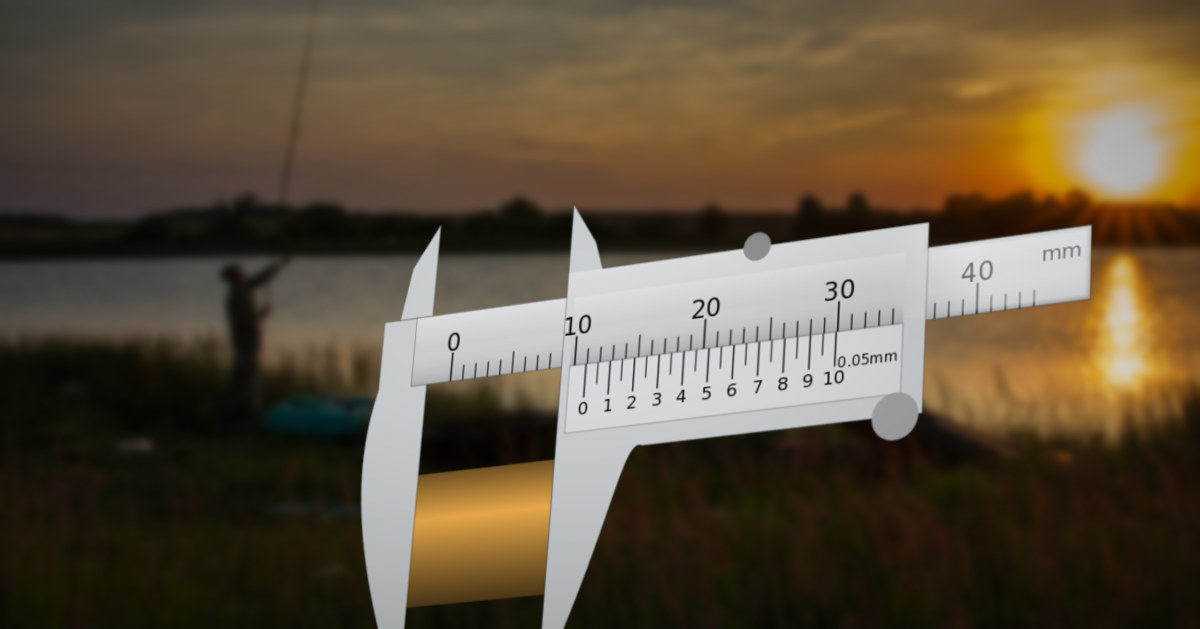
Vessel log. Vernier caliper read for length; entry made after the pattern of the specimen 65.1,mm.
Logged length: 10.9,mm
